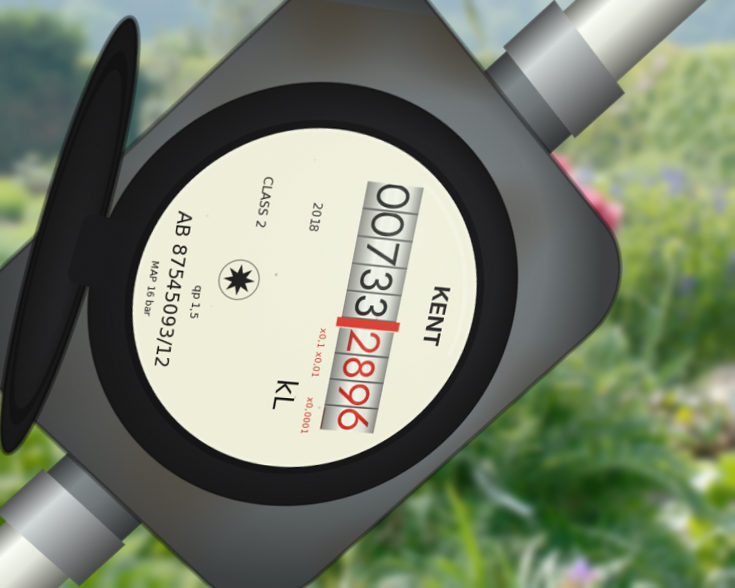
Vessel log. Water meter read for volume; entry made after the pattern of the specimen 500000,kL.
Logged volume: 733.2896,kL
